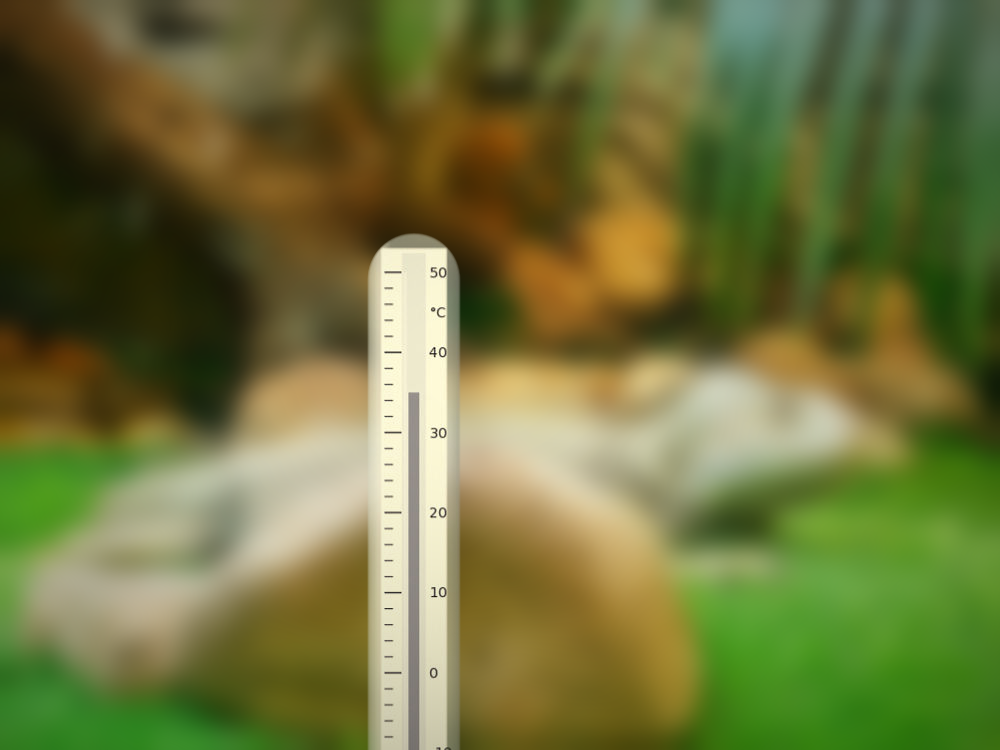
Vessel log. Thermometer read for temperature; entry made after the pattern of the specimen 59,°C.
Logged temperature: 35,°C
